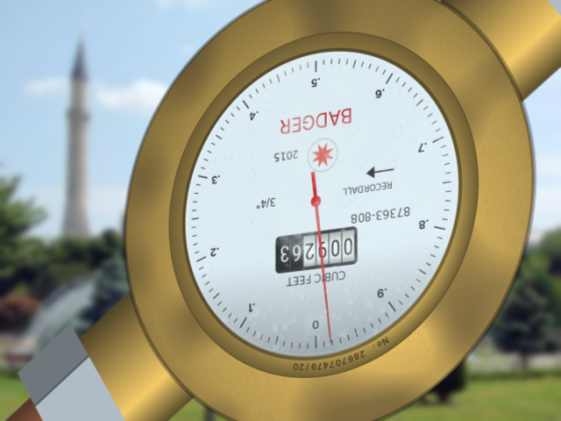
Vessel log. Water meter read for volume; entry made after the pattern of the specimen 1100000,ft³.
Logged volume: 9262.98,ft³
